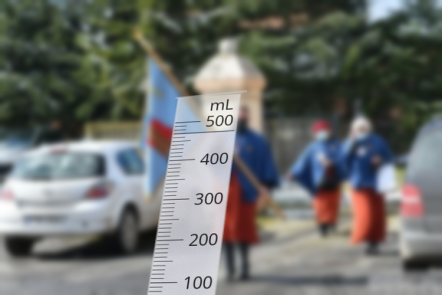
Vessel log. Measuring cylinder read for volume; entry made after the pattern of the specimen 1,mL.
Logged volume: 470,mL
